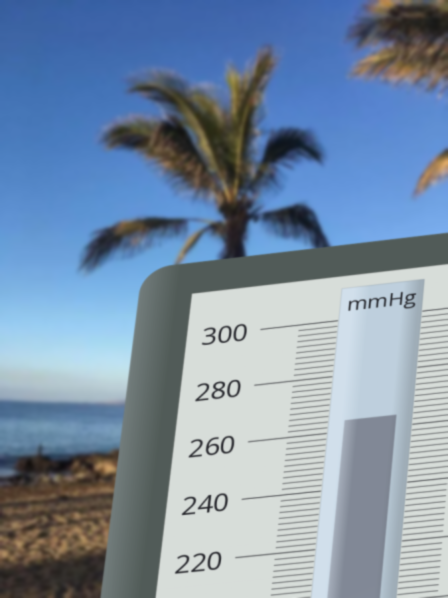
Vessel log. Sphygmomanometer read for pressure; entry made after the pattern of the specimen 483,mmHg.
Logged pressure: 264,mmHg
